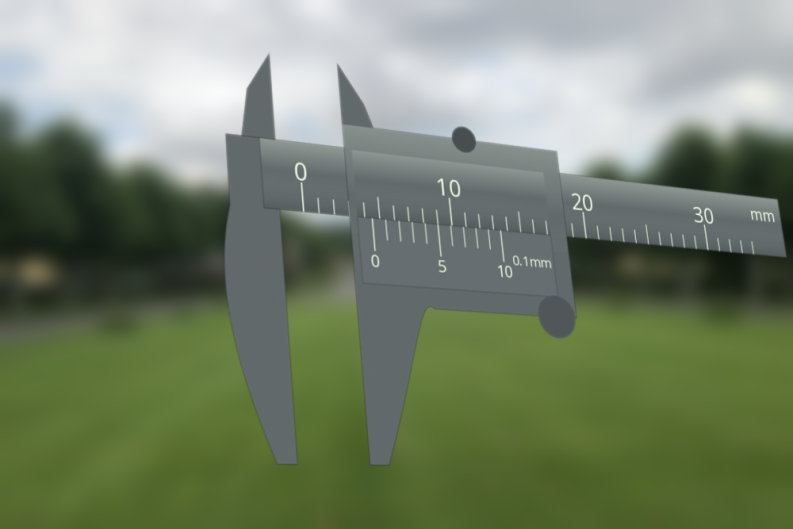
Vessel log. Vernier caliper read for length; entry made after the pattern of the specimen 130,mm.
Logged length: 4.5,mm
